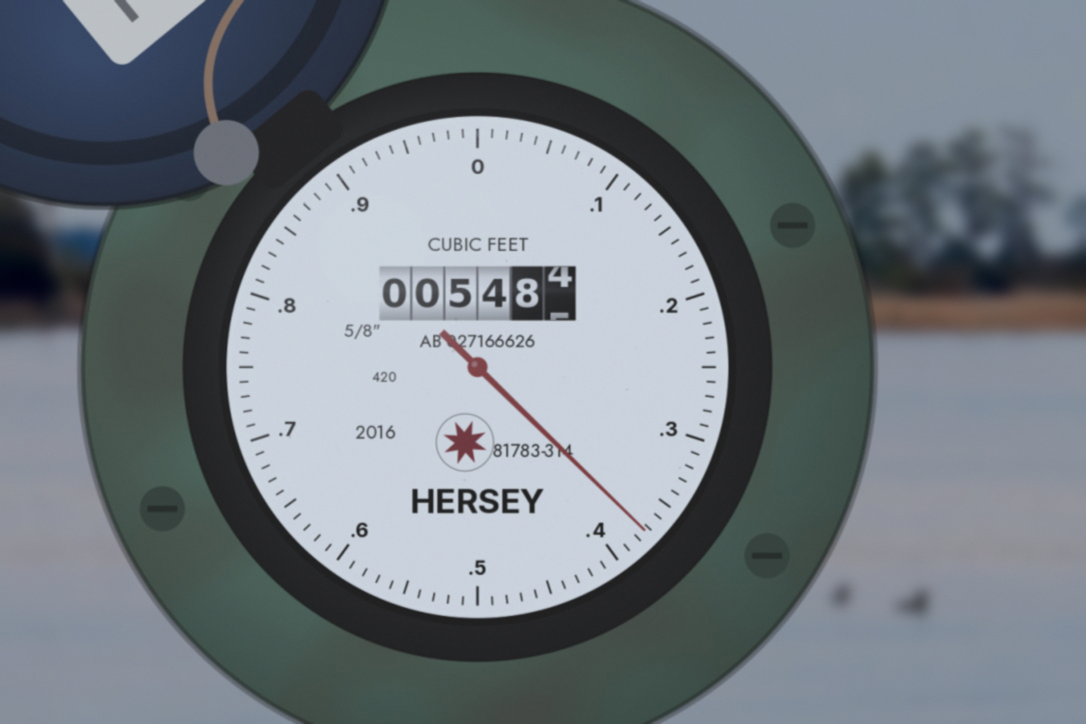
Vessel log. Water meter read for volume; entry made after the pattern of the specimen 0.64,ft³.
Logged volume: 5484.37,ft³
